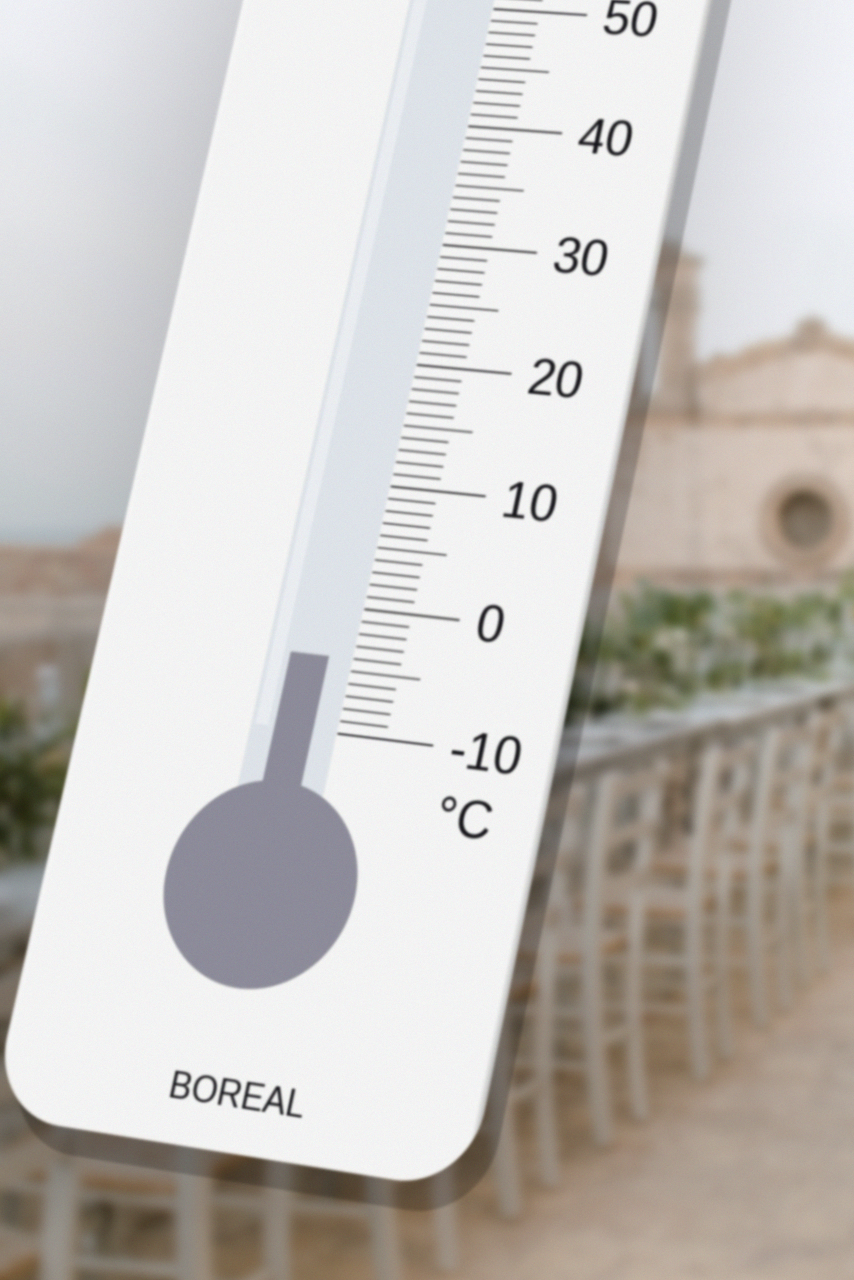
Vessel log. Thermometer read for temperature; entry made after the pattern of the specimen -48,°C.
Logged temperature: -4,°C
